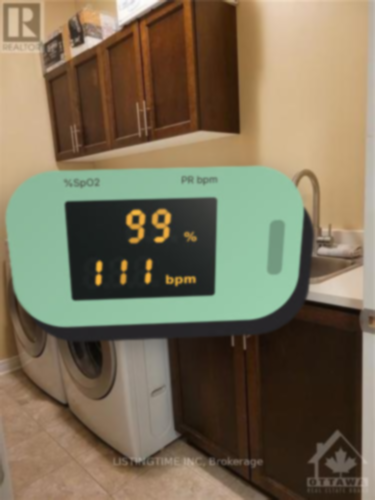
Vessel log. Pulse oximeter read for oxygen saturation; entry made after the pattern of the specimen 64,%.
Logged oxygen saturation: 99,%
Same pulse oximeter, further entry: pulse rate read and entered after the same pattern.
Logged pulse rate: 111,bpm
